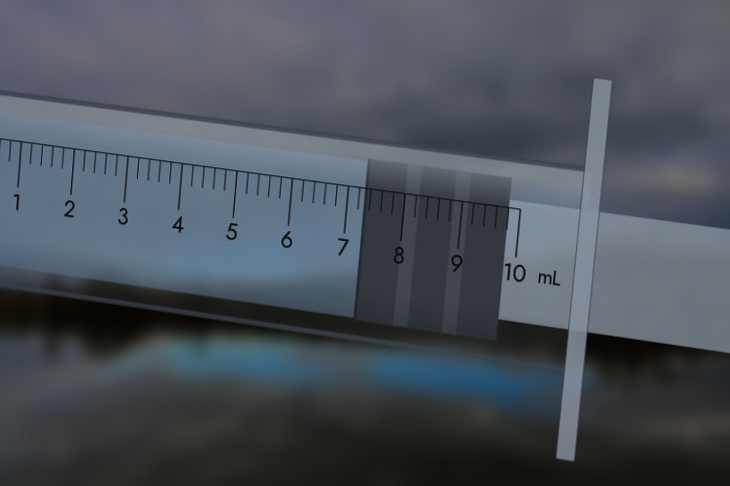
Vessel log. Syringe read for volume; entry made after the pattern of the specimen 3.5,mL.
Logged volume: 7.3,mL
